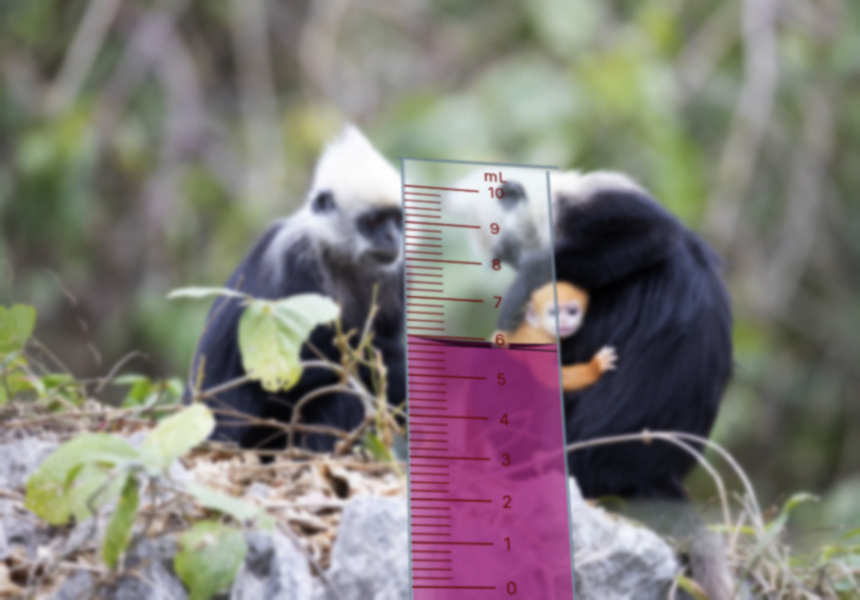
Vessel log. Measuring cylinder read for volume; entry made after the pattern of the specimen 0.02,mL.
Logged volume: 5.8,mL
